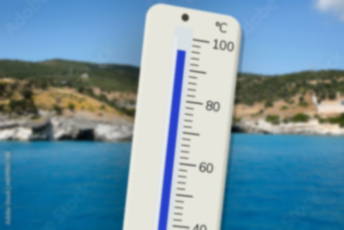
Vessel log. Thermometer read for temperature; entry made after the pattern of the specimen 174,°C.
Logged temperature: 96,°C
